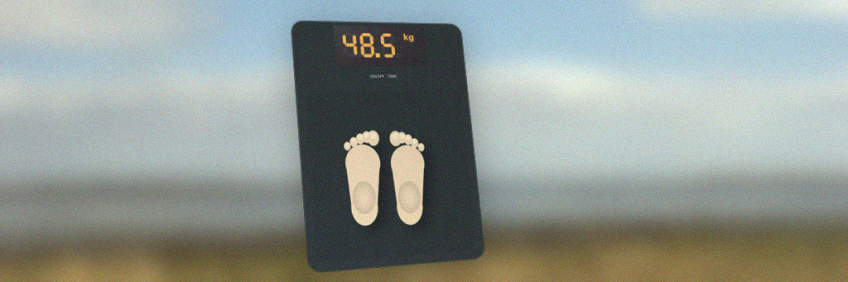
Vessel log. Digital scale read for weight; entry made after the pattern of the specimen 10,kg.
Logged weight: 48.5,kg
